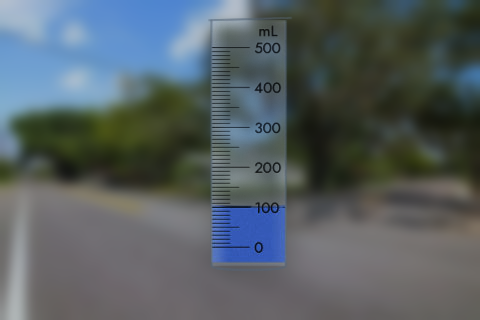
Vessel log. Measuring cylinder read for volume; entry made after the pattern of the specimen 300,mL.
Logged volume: 100,mL
